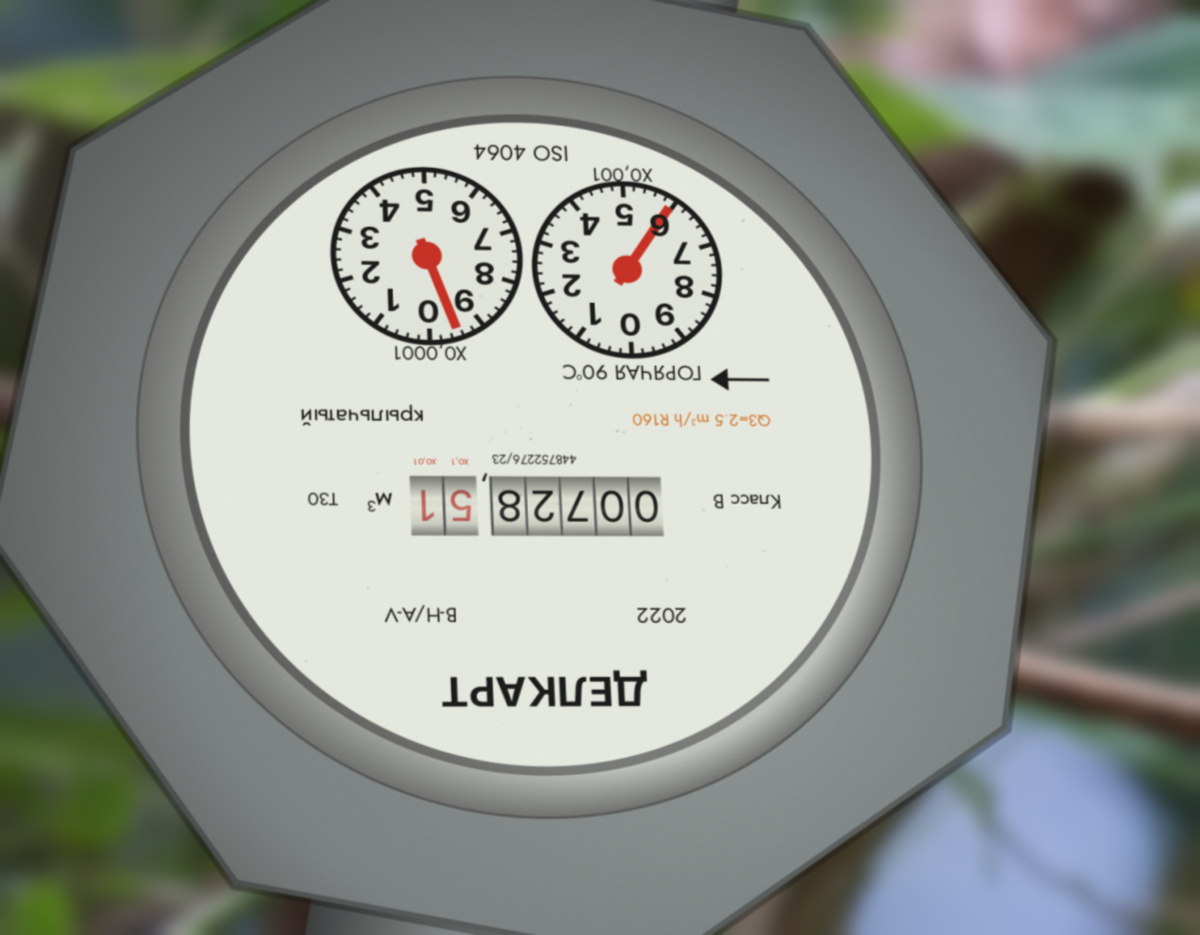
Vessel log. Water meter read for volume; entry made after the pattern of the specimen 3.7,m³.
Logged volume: 728.5159,m³
